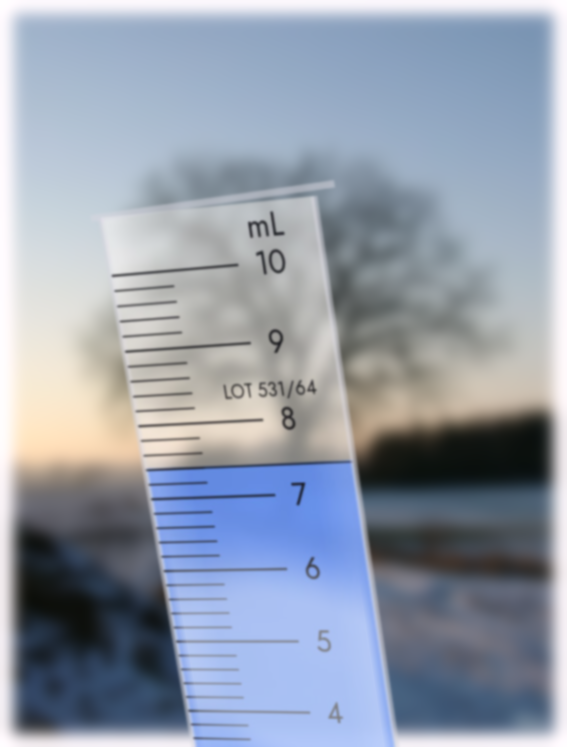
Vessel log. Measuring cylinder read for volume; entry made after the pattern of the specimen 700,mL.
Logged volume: 7.4,mL
